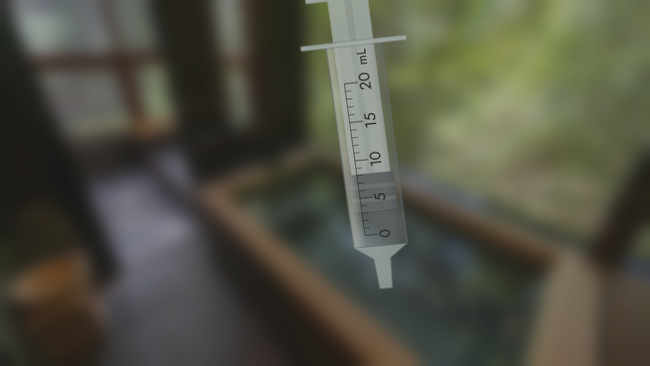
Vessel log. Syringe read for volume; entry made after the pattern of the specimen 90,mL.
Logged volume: 3,mL
